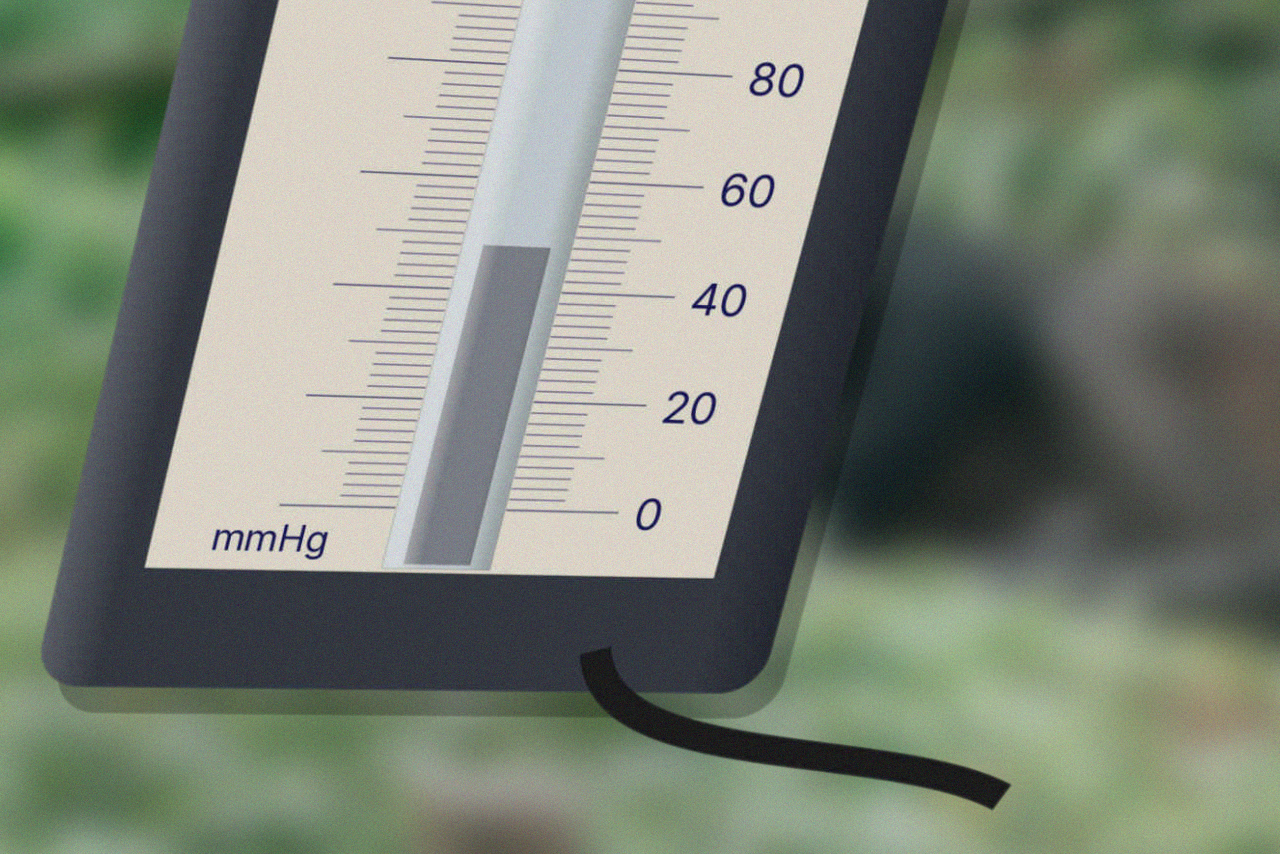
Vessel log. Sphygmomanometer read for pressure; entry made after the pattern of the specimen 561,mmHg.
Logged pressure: 48,mmHg
